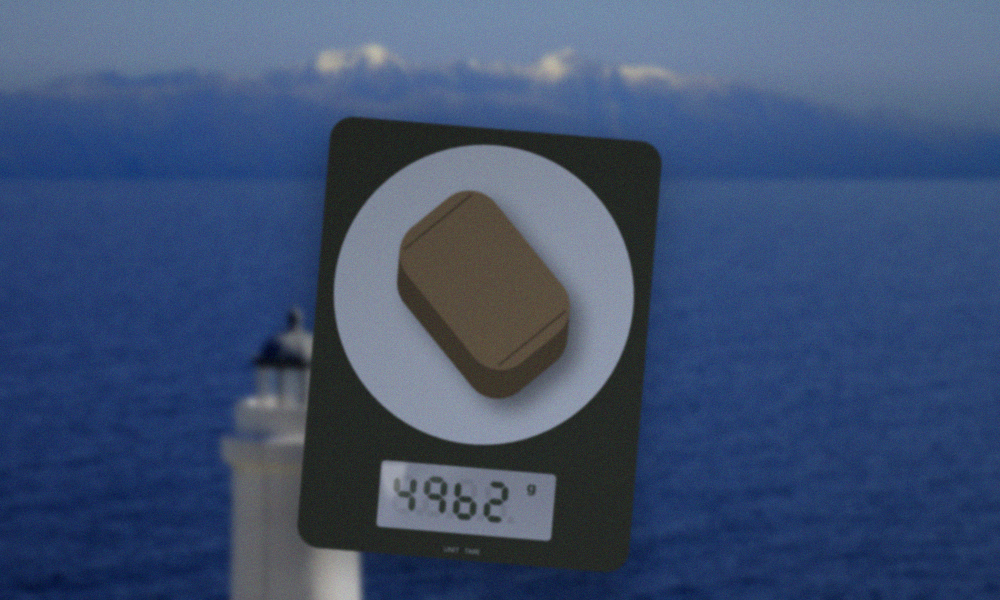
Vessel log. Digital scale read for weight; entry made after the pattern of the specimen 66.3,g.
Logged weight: 4962,g
